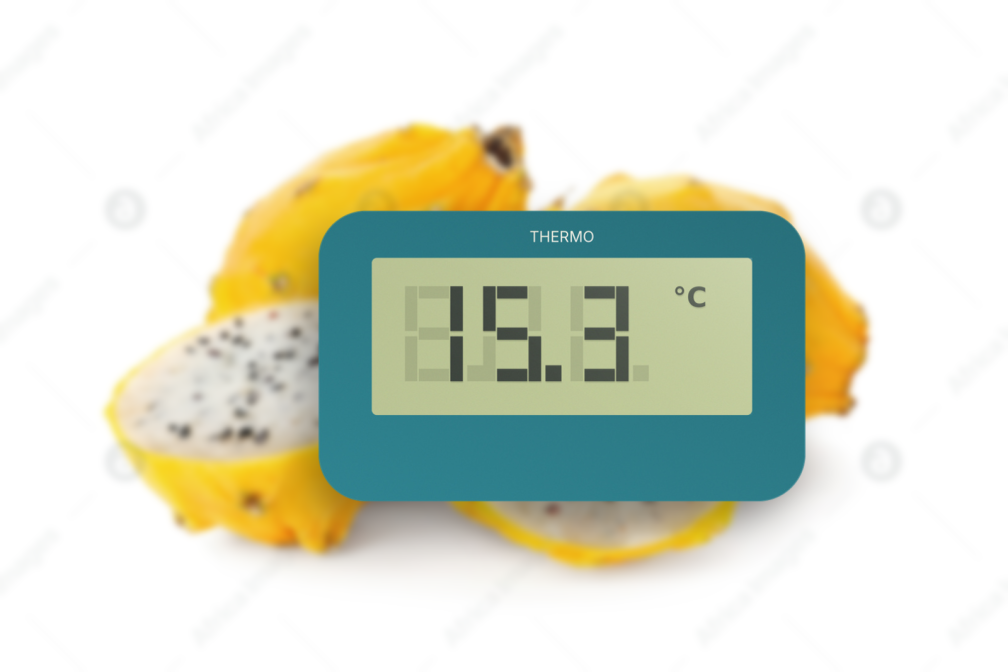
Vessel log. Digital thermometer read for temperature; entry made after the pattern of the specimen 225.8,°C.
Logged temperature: 15.3,°C
